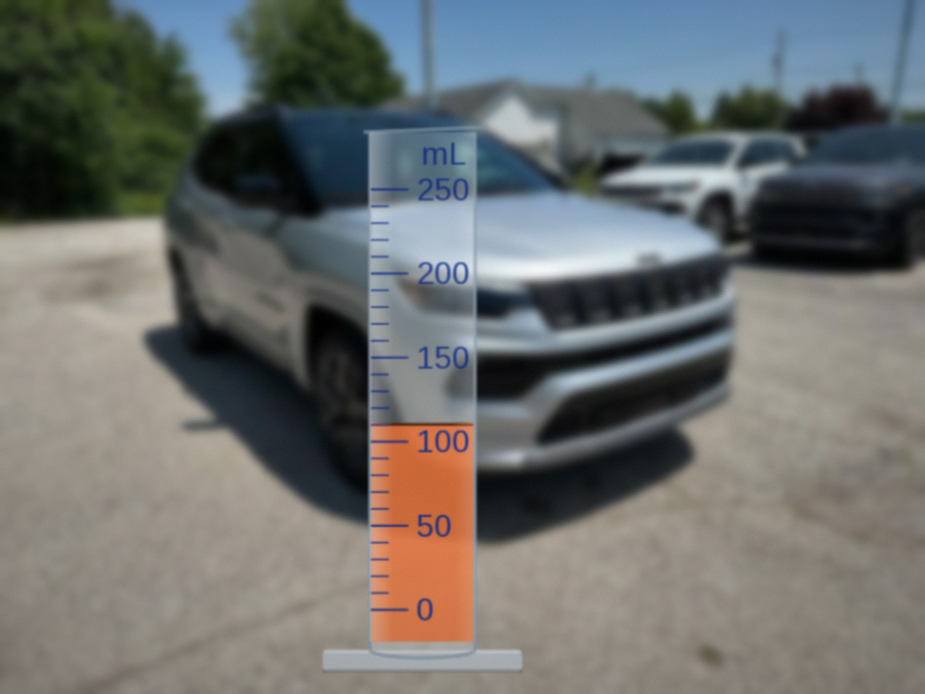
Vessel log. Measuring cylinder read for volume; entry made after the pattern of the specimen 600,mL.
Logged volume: 110,mL
